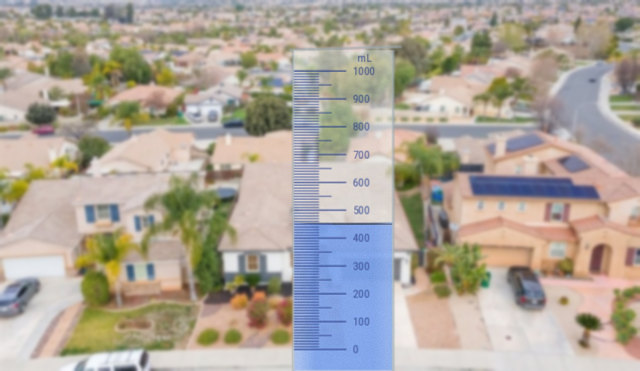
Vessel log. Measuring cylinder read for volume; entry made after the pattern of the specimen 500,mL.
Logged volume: 450,mL
